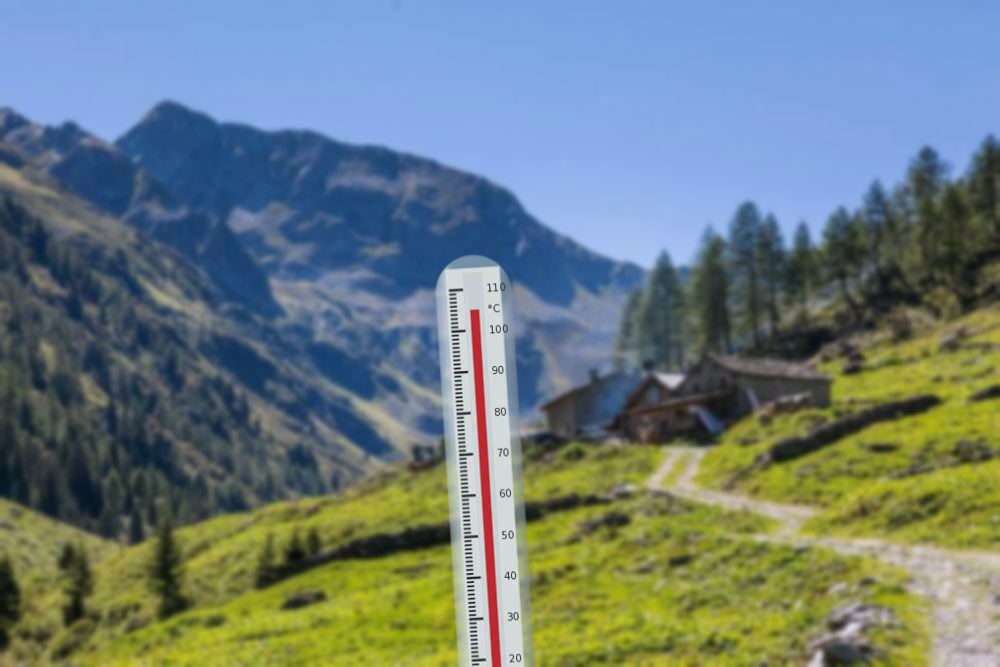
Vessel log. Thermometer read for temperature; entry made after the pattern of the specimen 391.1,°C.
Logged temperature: 105,°C
